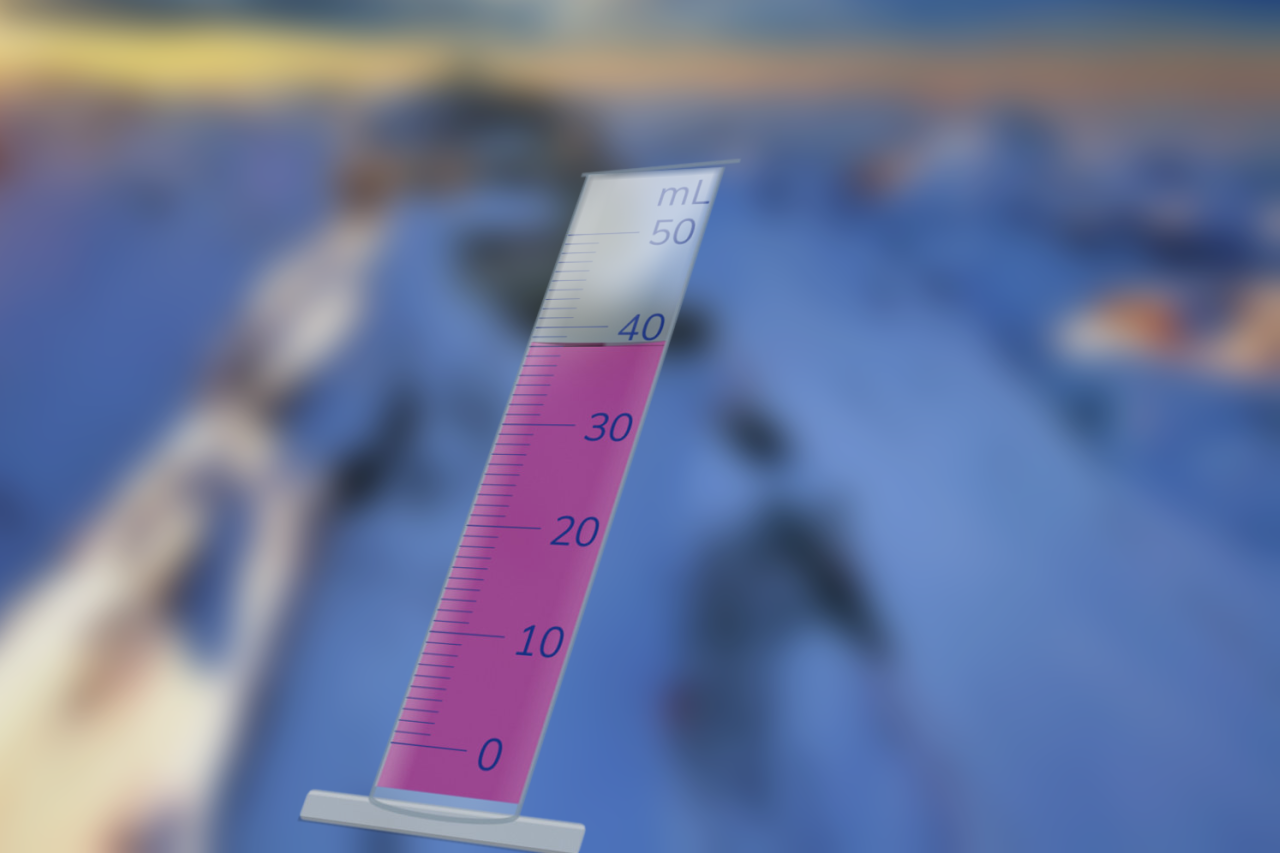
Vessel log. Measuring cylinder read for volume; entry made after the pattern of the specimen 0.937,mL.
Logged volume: 38,mL
